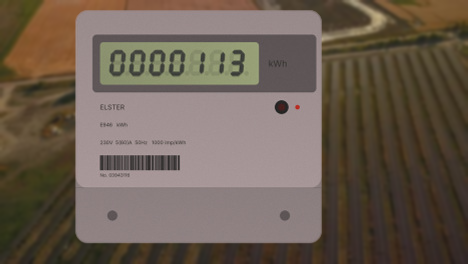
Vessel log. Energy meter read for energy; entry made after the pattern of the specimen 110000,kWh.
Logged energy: 113,kWh
